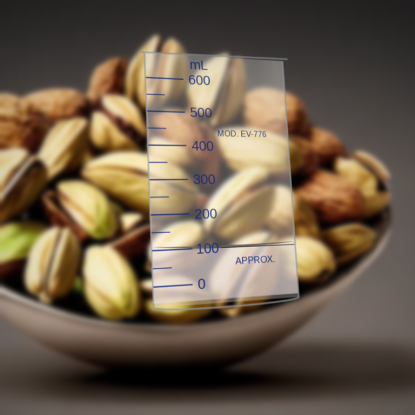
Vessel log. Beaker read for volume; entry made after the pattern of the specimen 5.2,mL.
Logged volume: 100,mL
